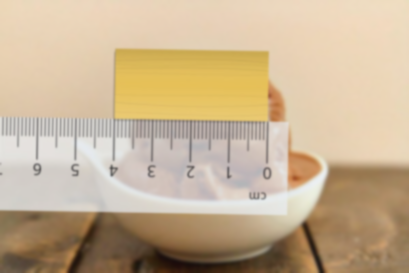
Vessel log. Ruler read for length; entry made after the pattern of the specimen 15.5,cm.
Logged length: 4,cm
